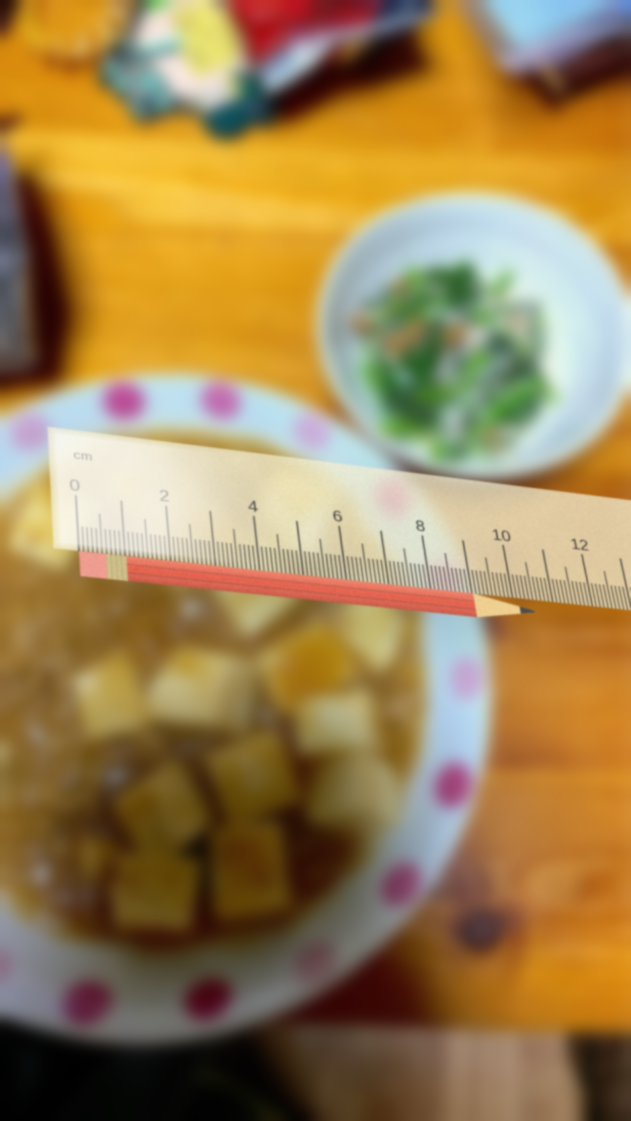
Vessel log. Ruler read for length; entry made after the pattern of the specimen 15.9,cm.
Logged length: 10.5,cm
